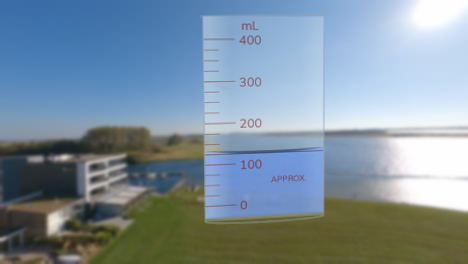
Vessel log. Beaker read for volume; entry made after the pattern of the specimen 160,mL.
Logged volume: 125,mL
